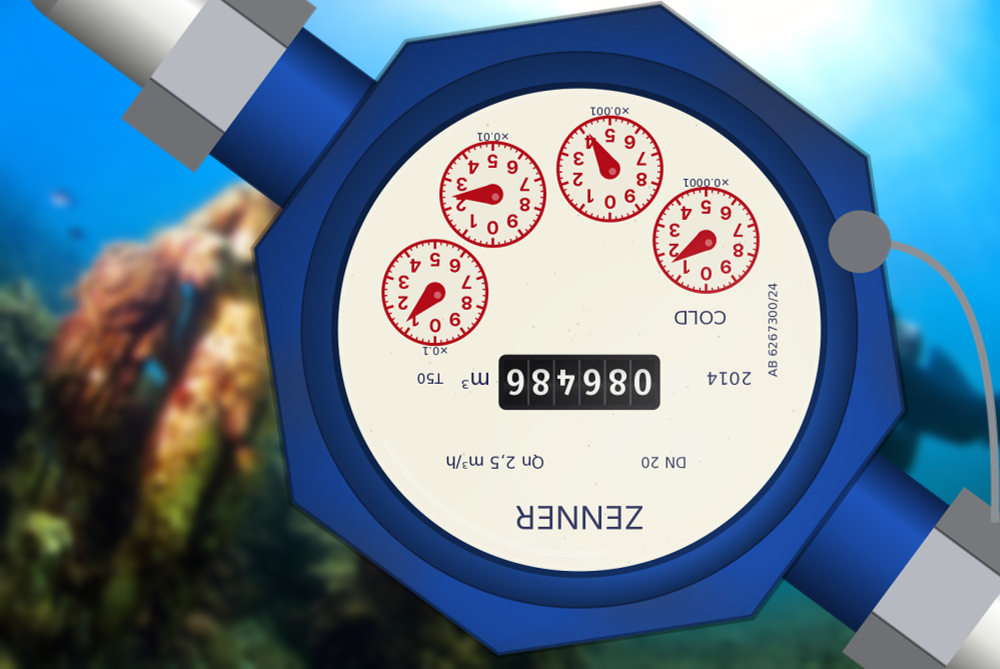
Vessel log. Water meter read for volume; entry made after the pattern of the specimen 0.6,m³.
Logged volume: 86486.1241,m³
